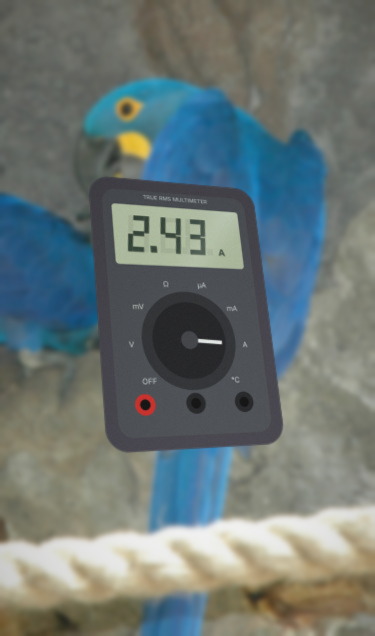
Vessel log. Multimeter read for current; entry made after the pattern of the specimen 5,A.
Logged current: 2.43,A
